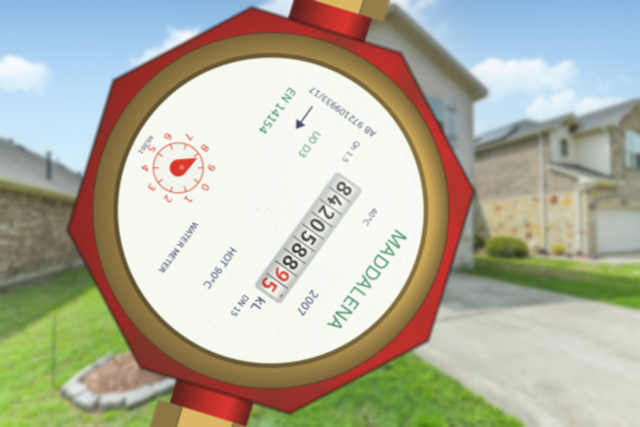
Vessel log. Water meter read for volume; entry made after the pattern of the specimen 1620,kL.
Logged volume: 8420588.948,kL
